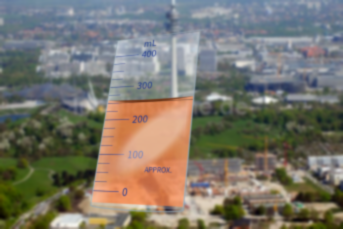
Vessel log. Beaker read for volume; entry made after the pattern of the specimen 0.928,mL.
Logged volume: 250,mL
